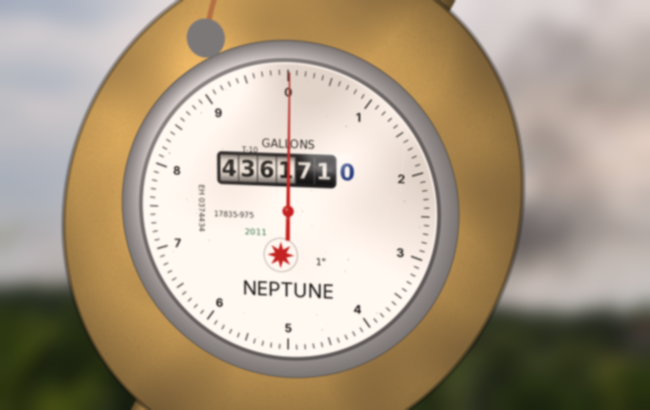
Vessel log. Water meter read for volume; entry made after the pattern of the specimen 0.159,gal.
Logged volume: 4361710.0,gal
